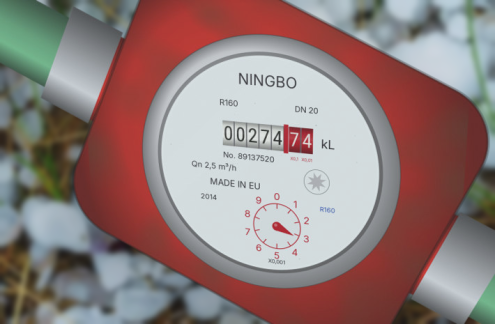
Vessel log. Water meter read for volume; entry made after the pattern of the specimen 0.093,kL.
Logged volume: 274.743,kL
